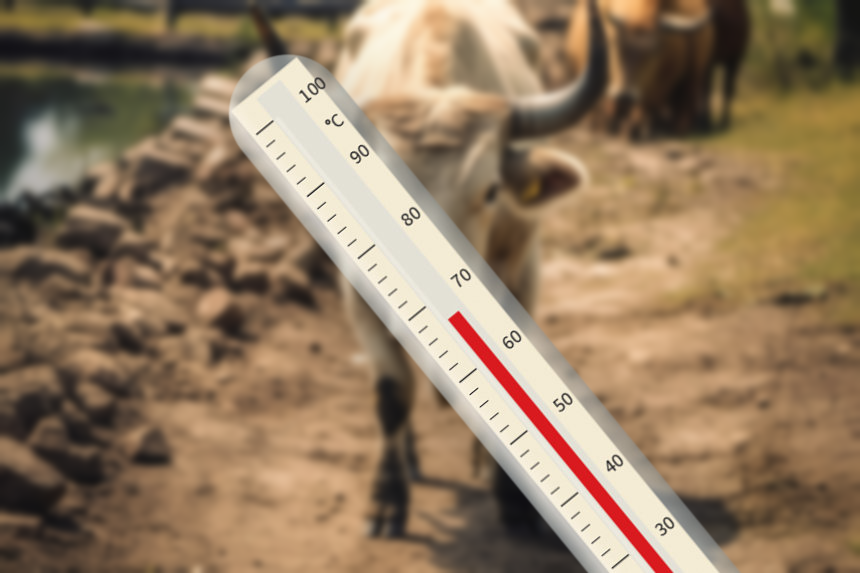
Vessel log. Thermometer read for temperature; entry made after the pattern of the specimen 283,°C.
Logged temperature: 67,°C
